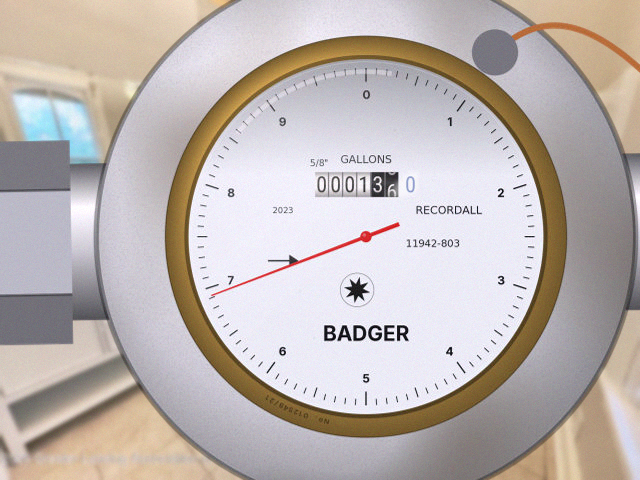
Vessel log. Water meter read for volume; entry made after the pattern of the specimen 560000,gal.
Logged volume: 1356.9,gal
